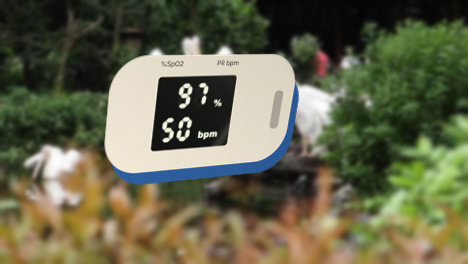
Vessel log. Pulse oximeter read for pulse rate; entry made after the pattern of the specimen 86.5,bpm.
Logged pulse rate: 50,bpm
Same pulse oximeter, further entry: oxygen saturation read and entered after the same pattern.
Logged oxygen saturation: 97,%
